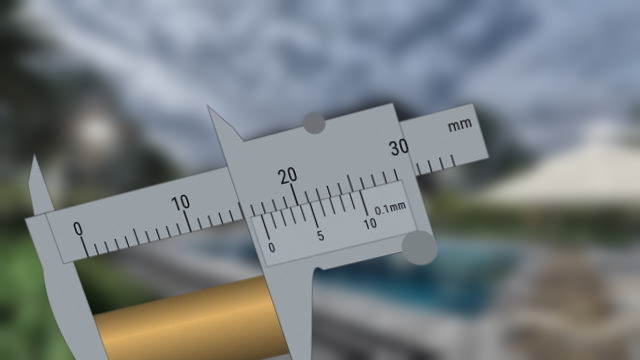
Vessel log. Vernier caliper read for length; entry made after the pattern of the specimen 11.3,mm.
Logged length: 16.6,mm
